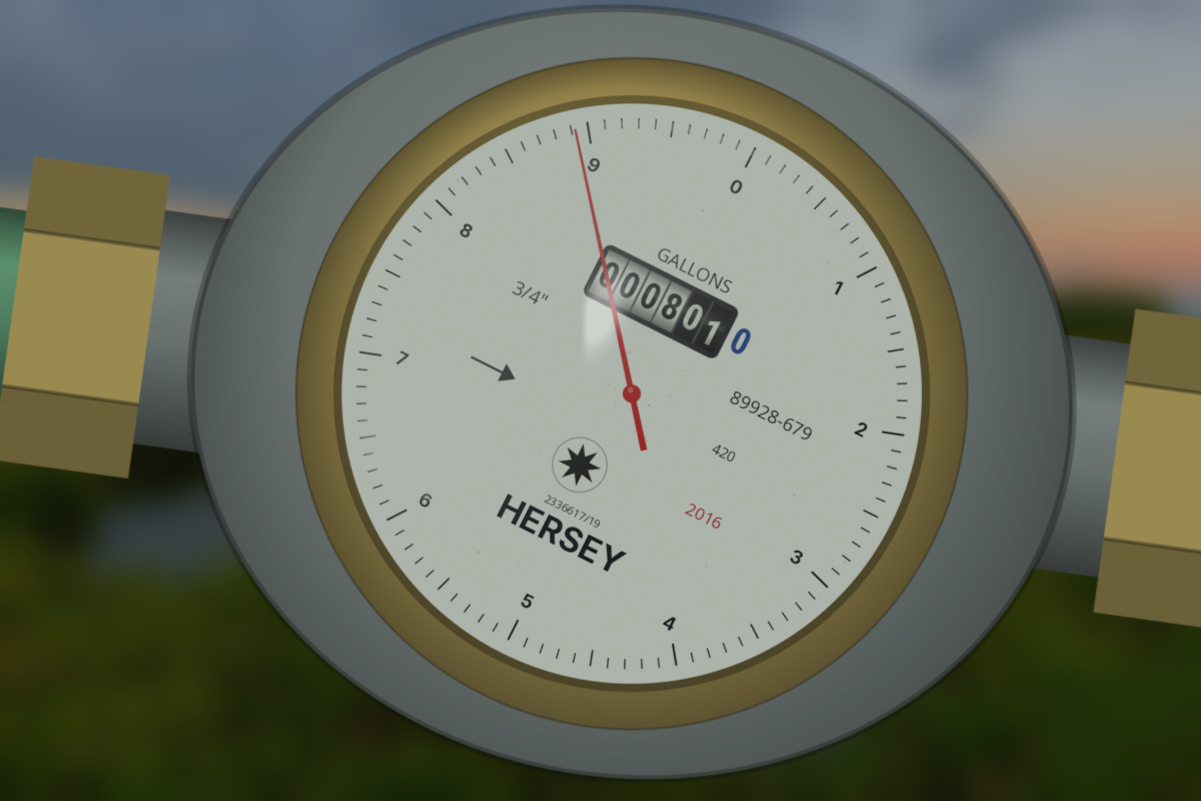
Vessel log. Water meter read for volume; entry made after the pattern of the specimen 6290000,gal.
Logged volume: 8008.9,gal
